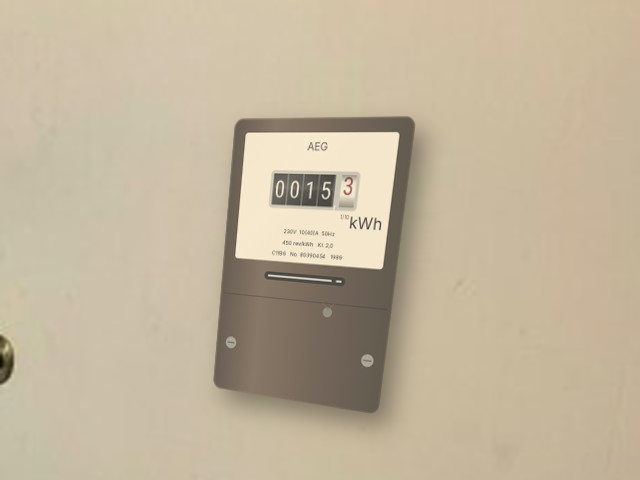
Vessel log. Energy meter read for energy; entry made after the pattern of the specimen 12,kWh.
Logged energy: 15.3,kWh
